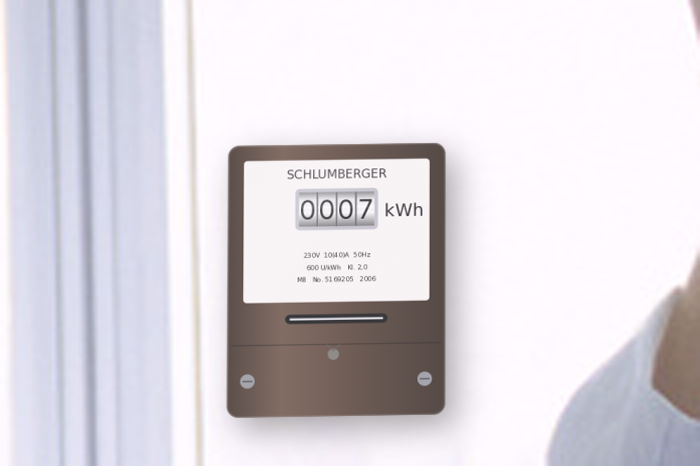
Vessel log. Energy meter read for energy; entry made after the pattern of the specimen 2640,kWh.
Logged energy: 7,kWh
